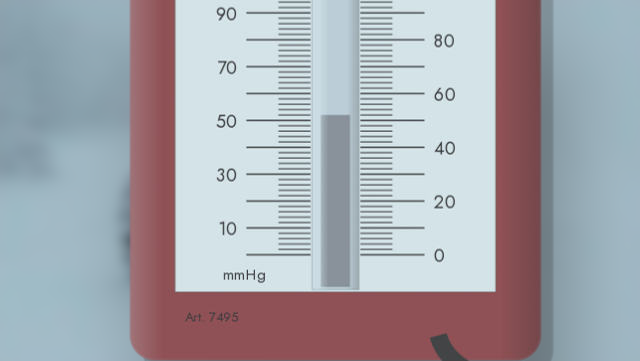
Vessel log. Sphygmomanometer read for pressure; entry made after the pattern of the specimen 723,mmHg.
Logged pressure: 52,mmHg
